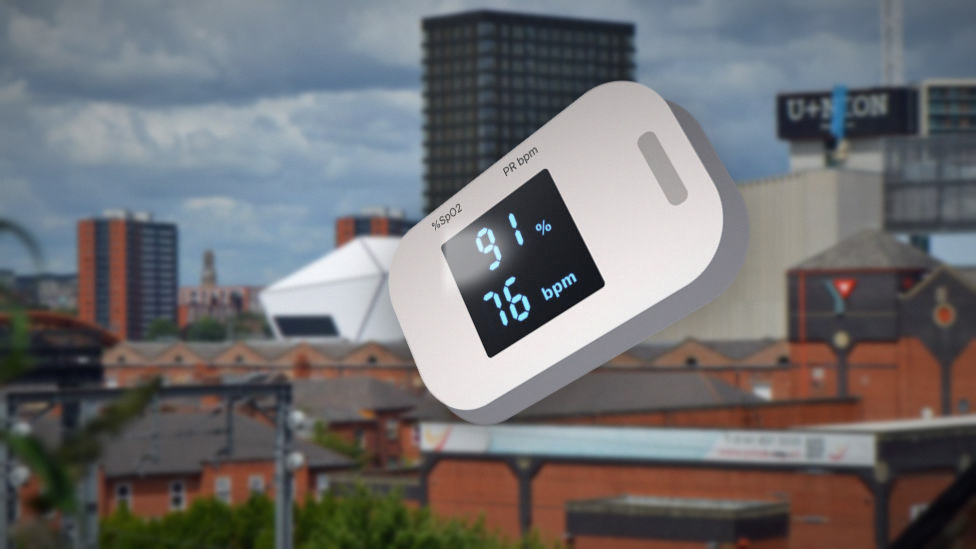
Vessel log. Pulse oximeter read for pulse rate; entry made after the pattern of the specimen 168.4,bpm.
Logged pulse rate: 76,bpm
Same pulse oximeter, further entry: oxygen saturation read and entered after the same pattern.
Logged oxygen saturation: 91,%
